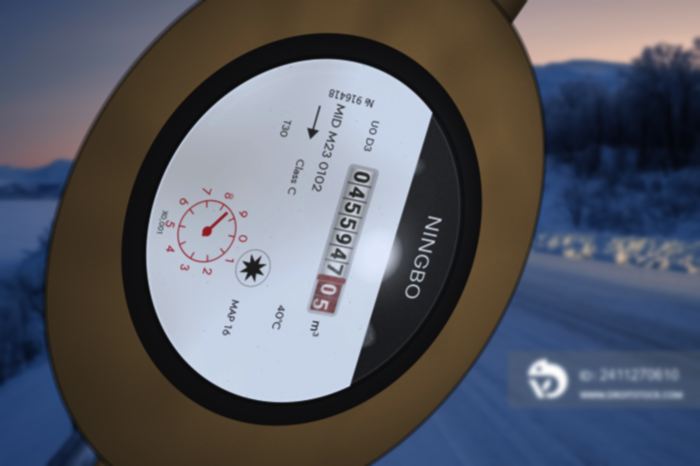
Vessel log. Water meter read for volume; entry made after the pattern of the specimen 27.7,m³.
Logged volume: 455947.048,m³
